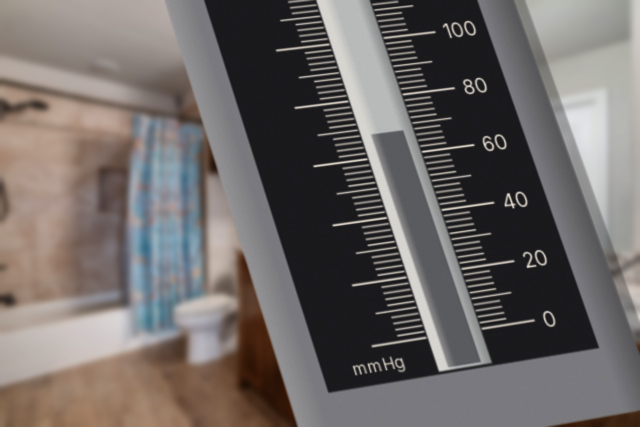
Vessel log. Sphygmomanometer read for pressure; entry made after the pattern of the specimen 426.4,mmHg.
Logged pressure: 68,mmHg
